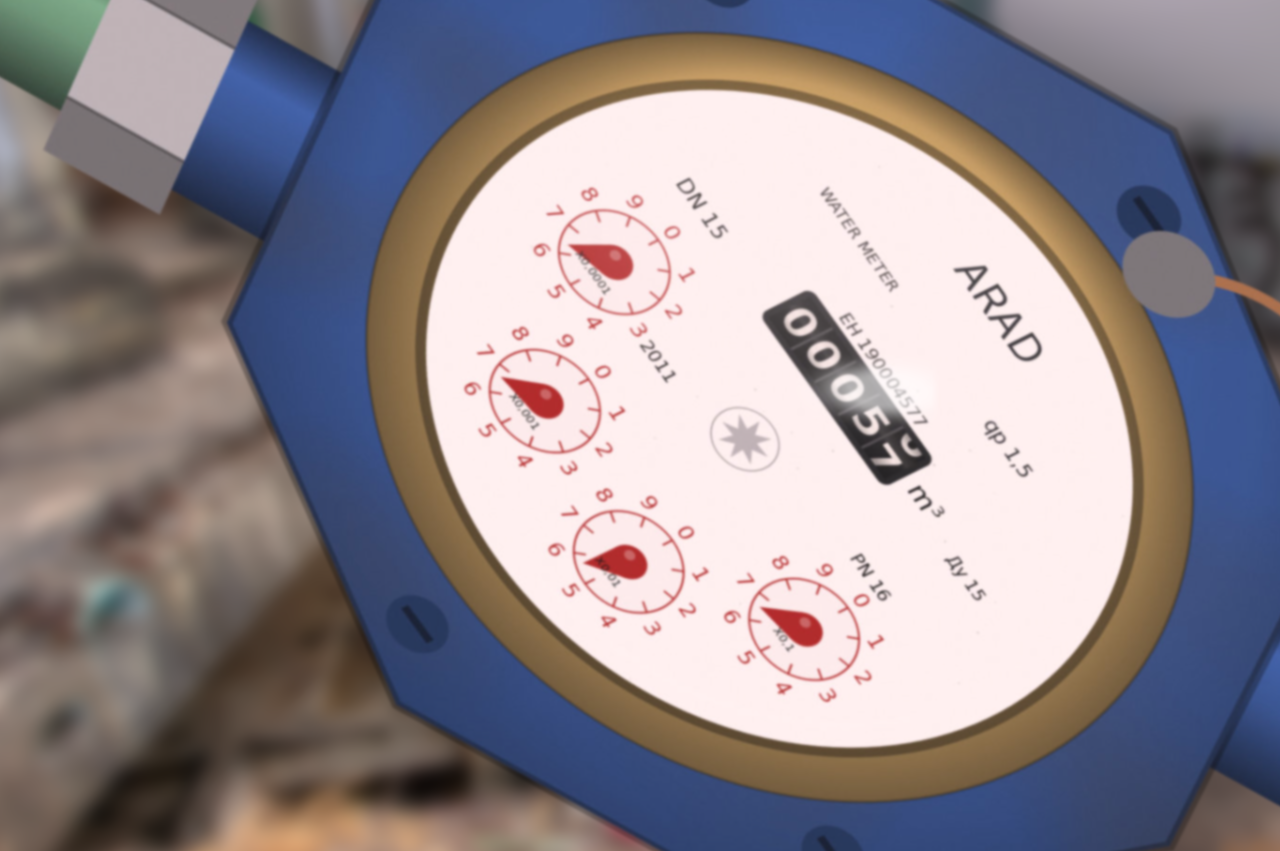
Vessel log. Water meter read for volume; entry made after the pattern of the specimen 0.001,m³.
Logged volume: 56.6566,m³
